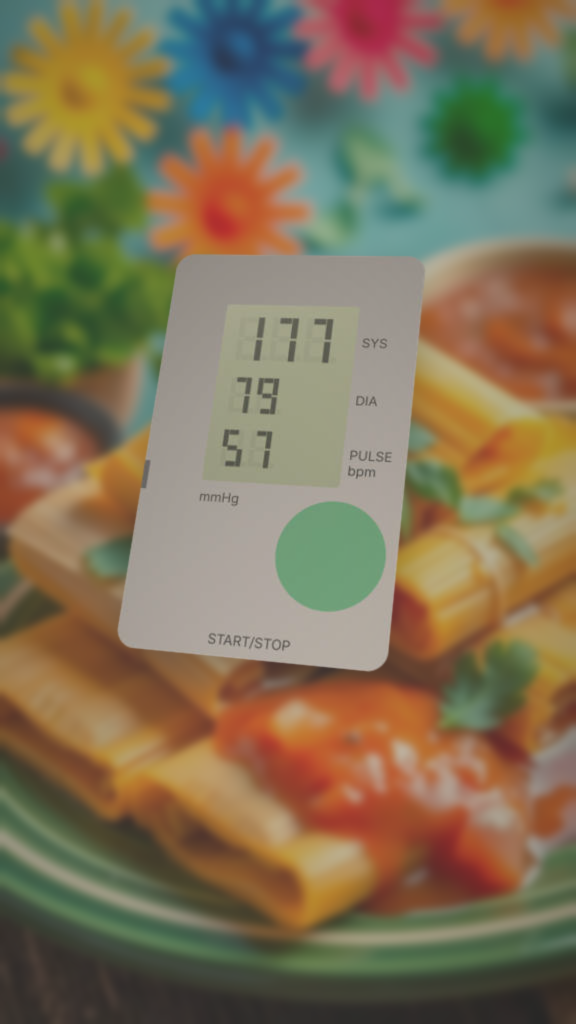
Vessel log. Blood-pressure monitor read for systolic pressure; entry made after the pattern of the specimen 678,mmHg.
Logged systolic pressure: 177,mmHg
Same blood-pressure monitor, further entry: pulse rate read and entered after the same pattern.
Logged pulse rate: 57,bpm
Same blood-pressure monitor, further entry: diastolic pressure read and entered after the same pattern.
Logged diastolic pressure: 79,mmHg
